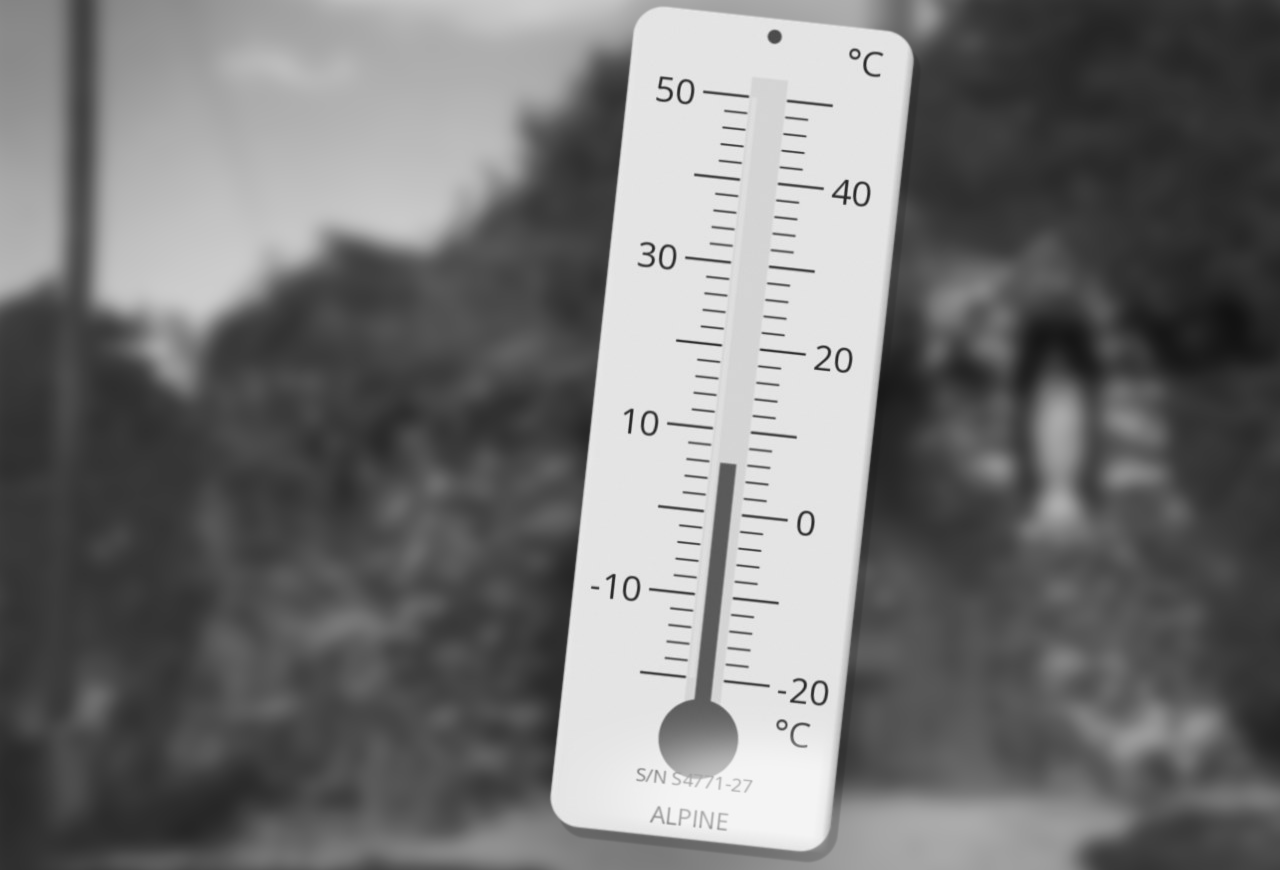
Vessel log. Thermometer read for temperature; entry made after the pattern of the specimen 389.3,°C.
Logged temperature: 6,°C
